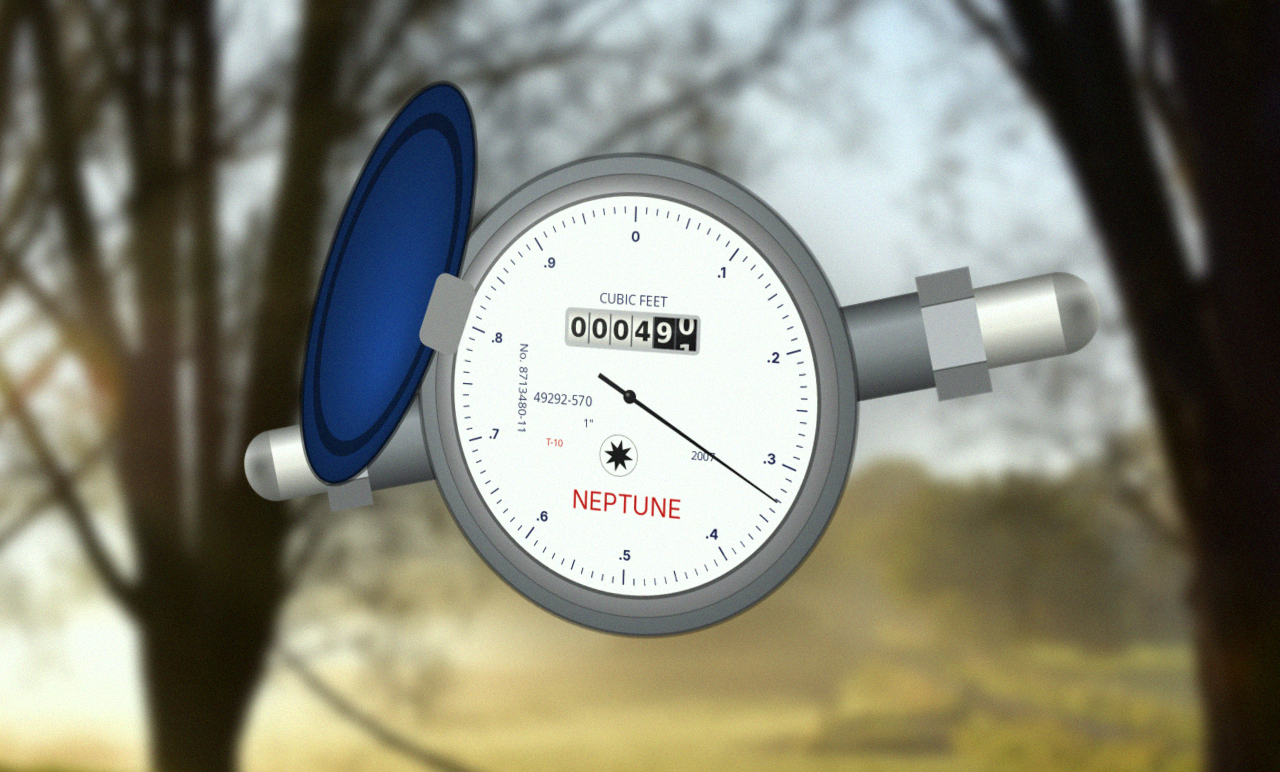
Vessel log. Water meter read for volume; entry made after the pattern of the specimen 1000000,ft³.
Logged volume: 490.33,ft³
